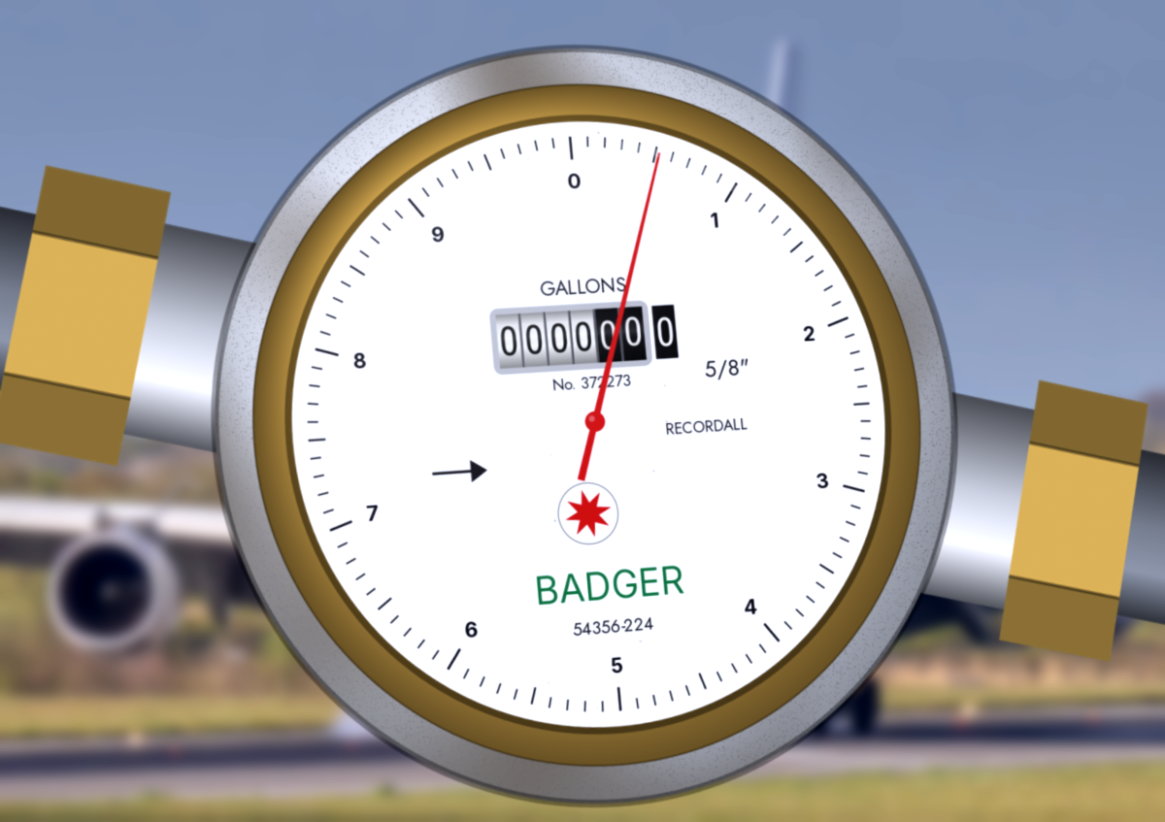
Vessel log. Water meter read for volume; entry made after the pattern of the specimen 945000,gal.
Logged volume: 0.5,gal
